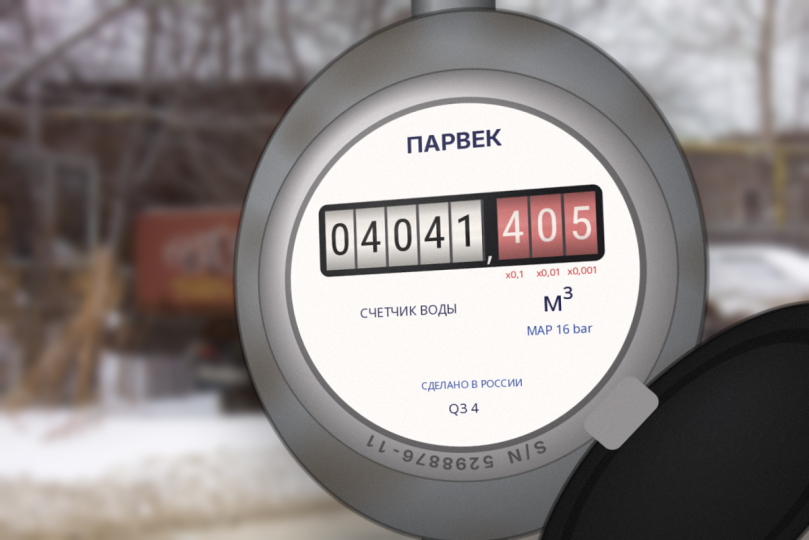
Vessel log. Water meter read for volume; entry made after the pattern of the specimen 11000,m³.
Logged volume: 4041.405,m³
